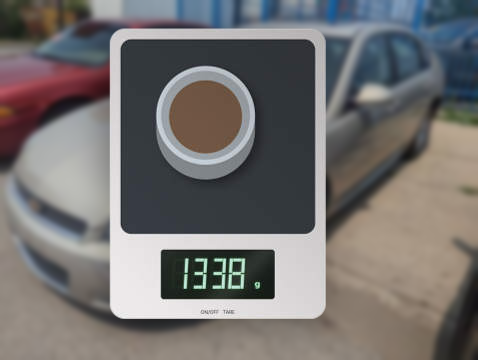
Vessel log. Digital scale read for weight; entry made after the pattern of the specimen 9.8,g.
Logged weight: 1338,g
